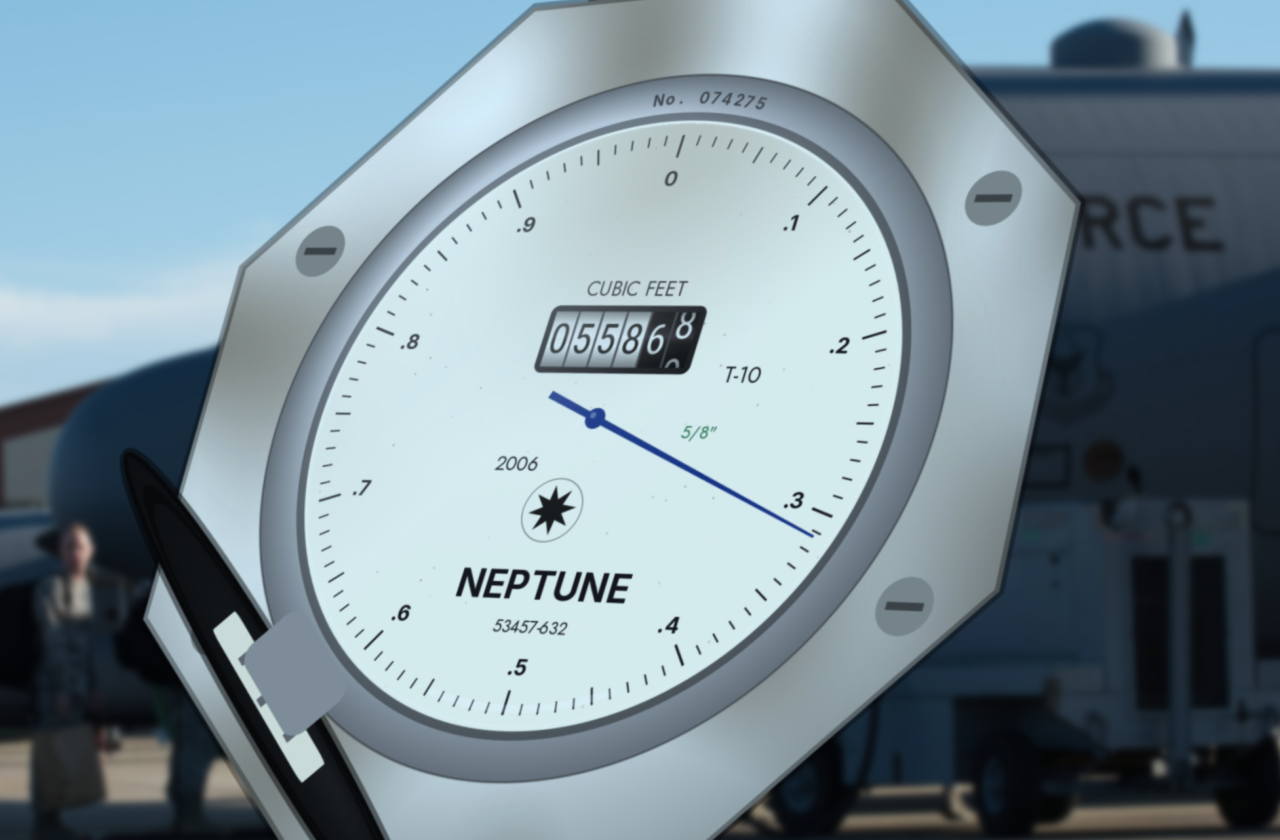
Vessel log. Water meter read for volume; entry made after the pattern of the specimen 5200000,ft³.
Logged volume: 55868.31,ft³
